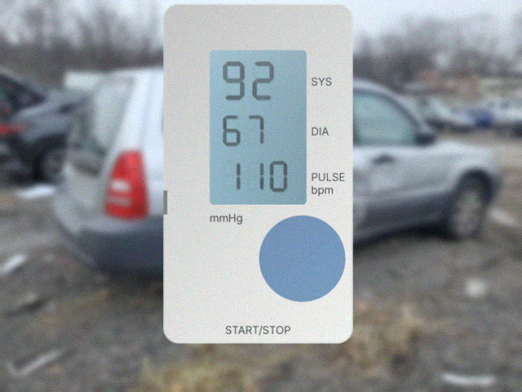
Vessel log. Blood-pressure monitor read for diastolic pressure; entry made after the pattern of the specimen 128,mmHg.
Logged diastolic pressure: 67,mmHg
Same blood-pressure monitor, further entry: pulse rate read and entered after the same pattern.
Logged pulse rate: 110,bpm
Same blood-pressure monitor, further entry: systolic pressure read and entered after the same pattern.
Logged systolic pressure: 92,mmHg
